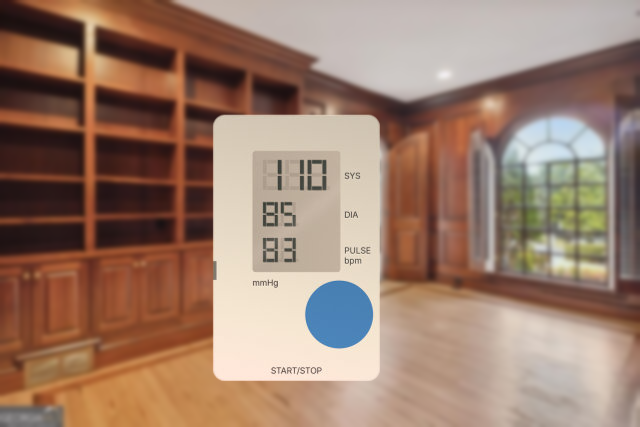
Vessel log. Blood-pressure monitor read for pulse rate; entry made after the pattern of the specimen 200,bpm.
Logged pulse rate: 83,bpm
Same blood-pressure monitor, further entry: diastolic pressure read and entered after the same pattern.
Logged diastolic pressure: 85,mmHg
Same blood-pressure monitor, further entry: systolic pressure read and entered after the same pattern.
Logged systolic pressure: 110,mmHg
